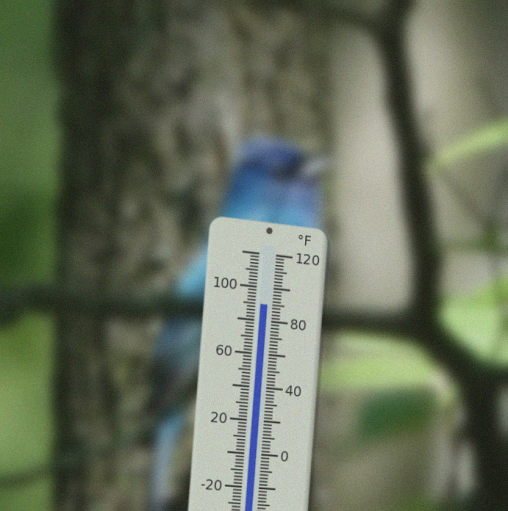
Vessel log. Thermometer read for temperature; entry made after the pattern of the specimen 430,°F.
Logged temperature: 90,°F
